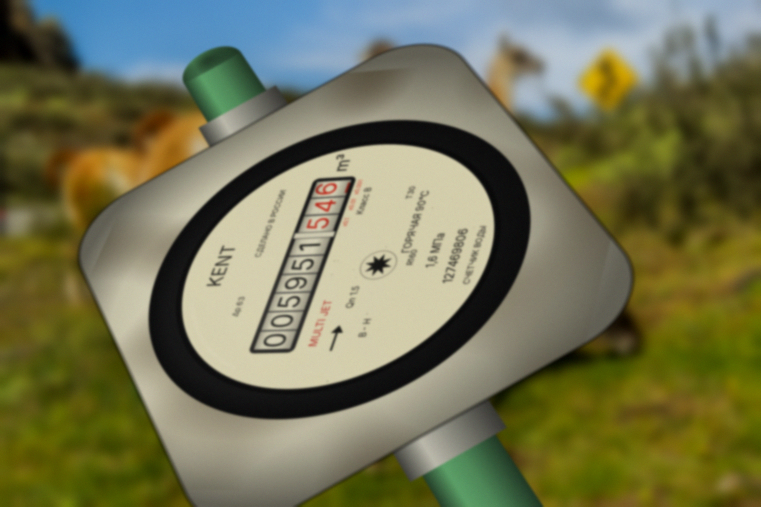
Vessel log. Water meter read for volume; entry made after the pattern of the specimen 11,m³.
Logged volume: 5951.546,m³
